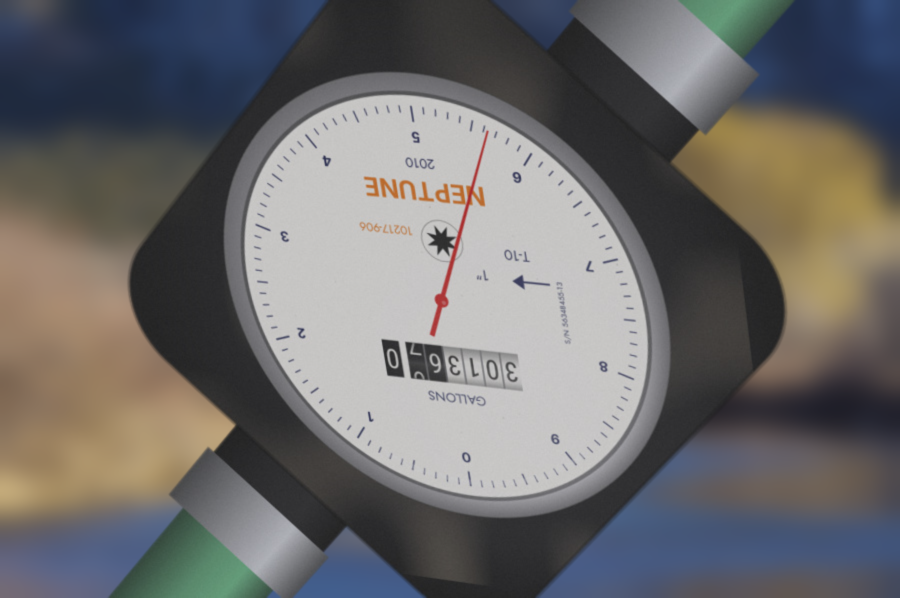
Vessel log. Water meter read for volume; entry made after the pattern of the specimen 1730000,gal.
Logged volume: 3013665.6,gal
